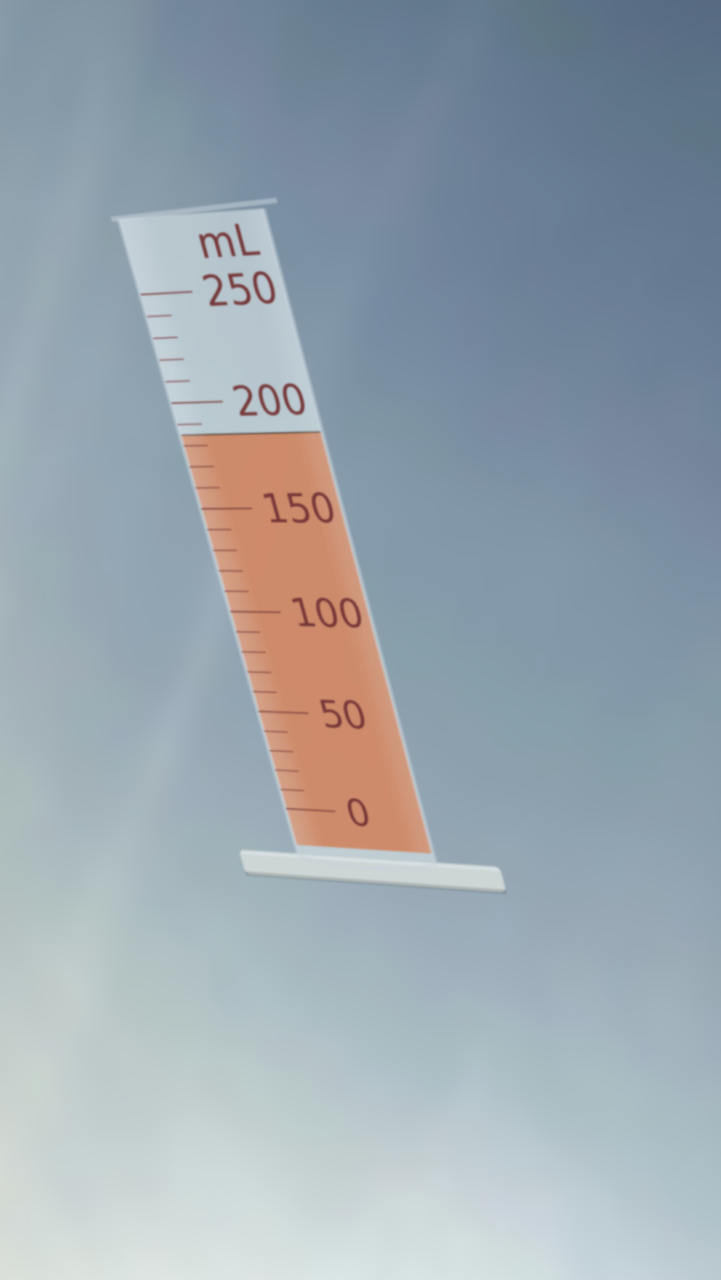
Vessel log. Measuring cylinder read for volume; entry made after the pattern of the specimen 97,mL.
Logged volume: 185,mL
